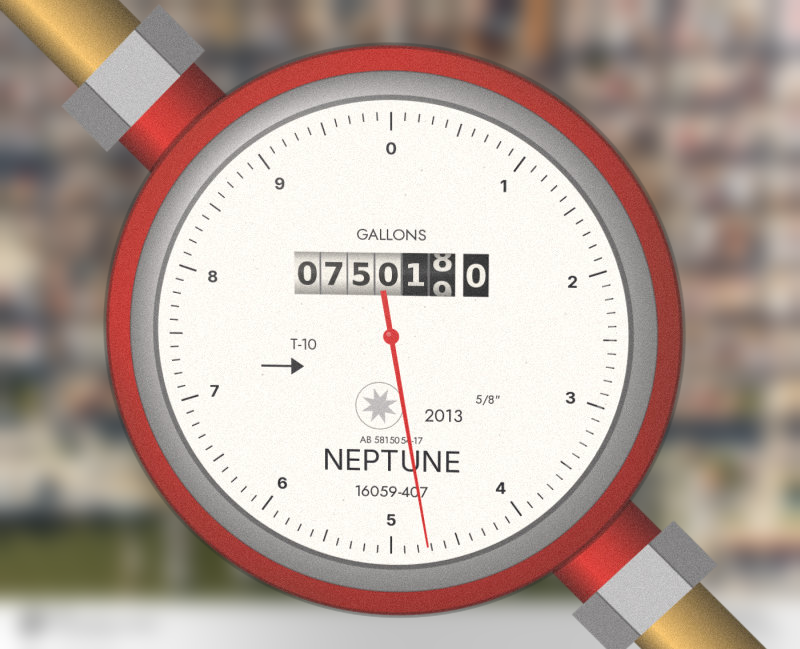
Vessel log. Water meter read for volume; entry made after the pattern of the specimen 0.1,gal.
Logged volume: 750184.7,gal
